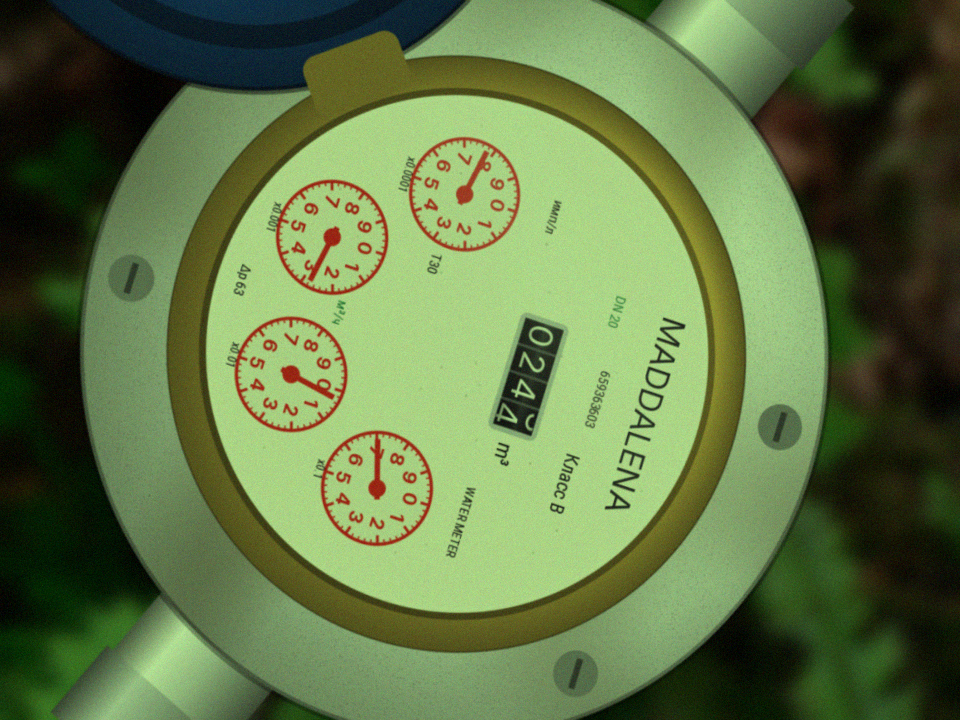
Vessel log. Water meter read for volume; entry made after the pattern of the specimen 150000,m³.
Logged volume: 243.7027,m³
